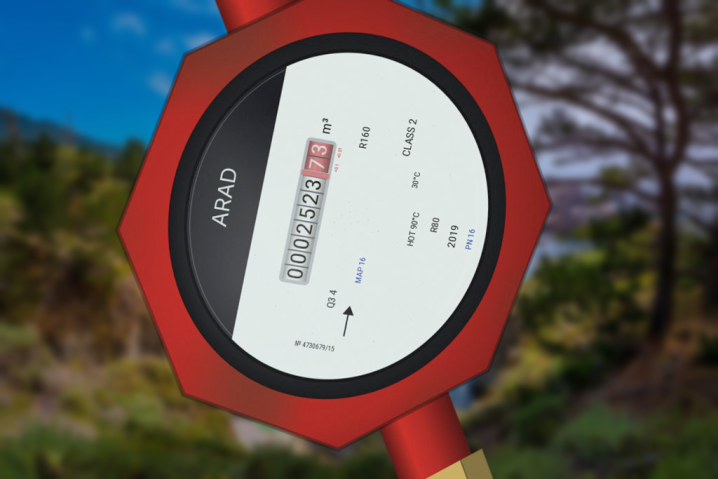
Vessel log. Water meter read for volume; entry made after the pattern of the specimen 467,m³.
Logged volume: 2523.73,m³
